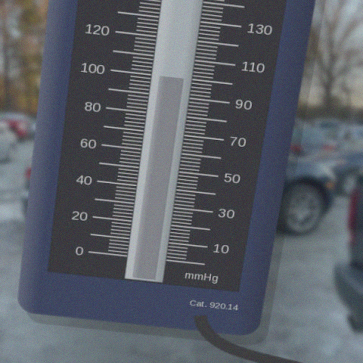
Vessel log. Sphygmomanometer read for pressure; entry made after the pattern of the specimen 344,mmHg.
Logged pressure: 100,mmHg
